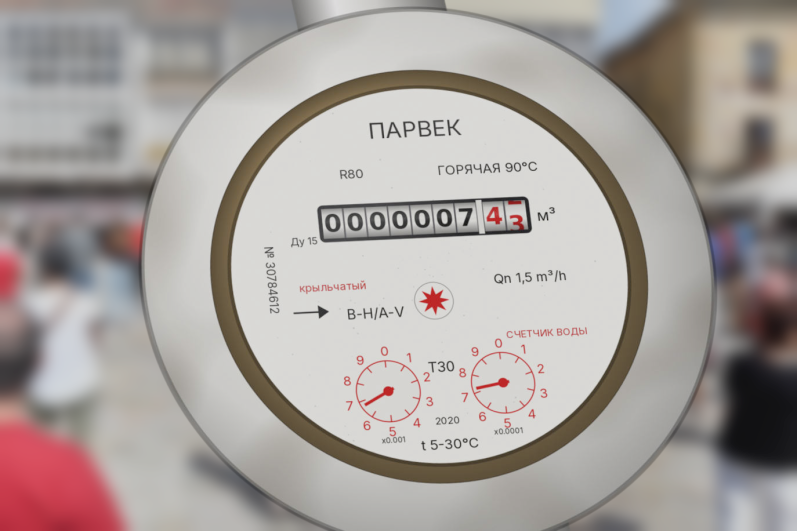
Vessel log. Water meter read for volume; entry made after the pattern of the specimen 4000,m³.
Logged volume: 7.4267,m³
